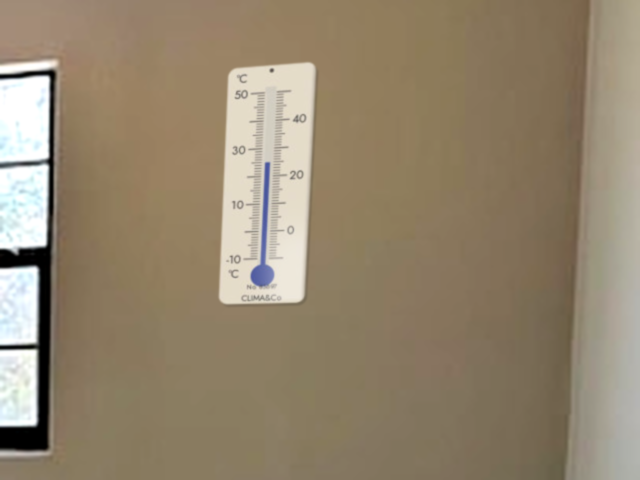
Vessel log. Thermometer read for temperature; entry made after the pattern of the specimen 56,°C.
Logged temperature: 25,°C
